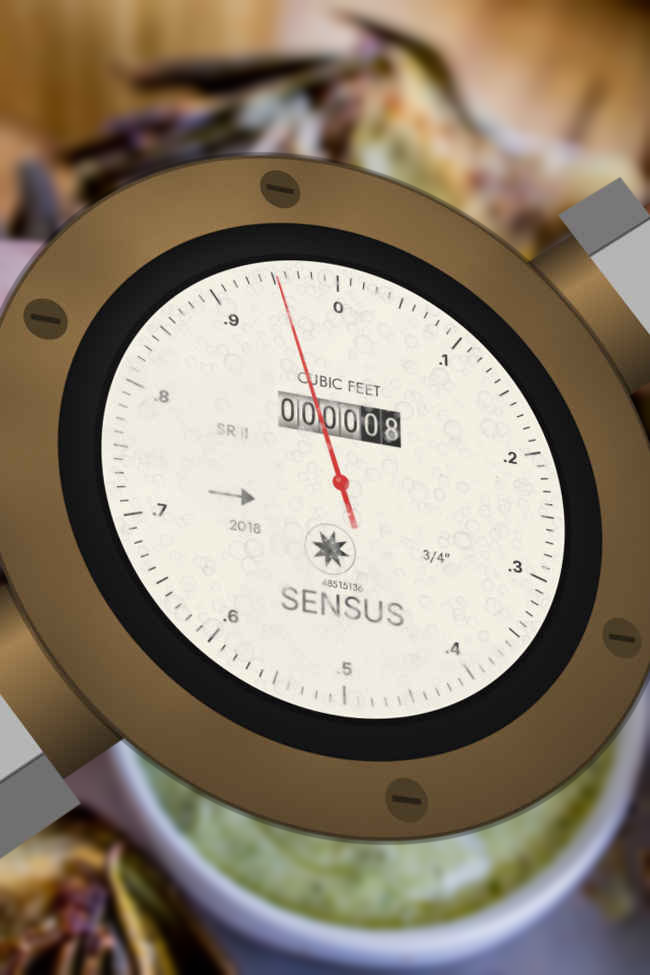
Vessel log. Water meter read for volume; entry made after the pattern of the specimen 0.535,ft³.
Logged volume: 7.95,ft³
